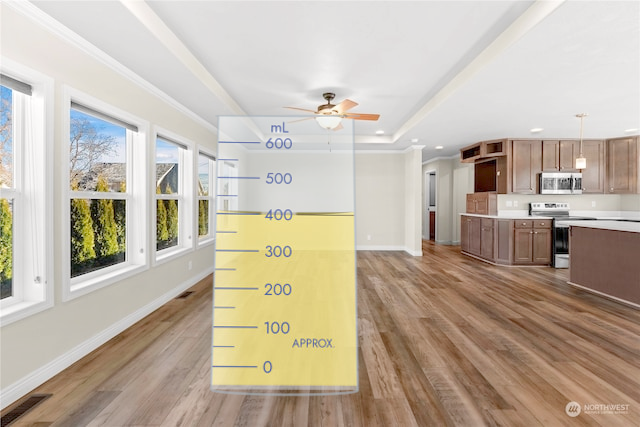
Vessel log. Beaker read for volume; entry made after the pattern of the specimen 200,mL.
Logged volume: 400,mL
